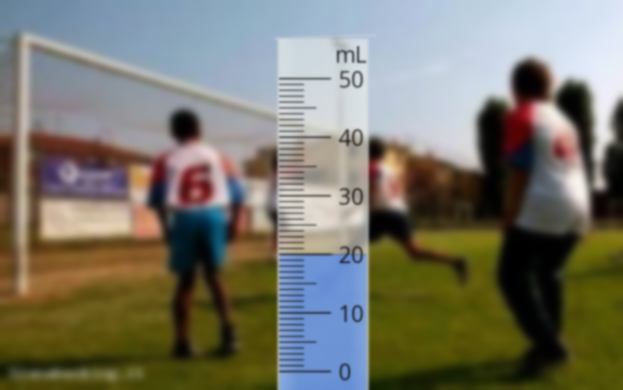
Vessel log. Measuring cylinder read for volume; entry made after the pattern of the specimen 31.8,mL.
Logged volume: 20,mL
